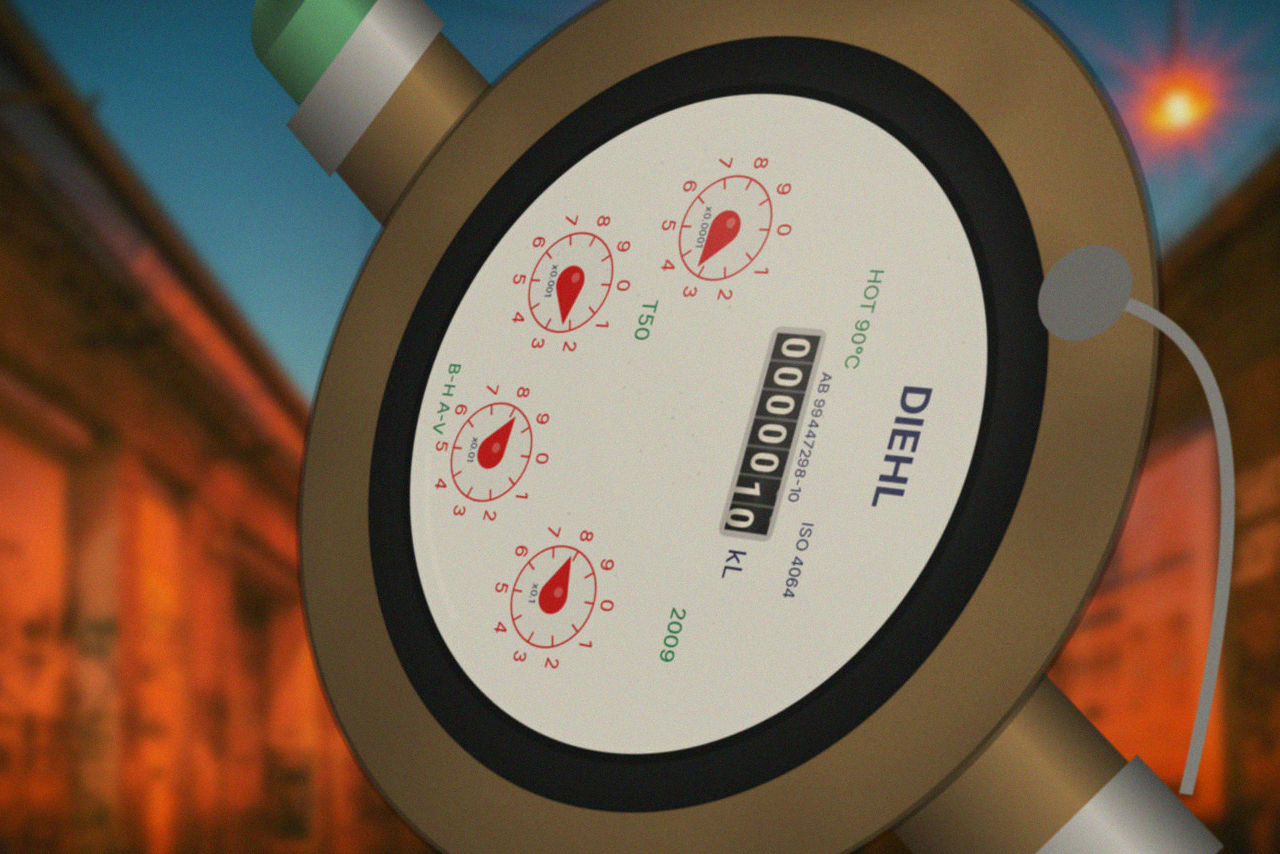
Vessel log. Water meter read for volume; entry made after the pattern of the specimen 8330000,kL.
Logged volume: 9.7823,kL
